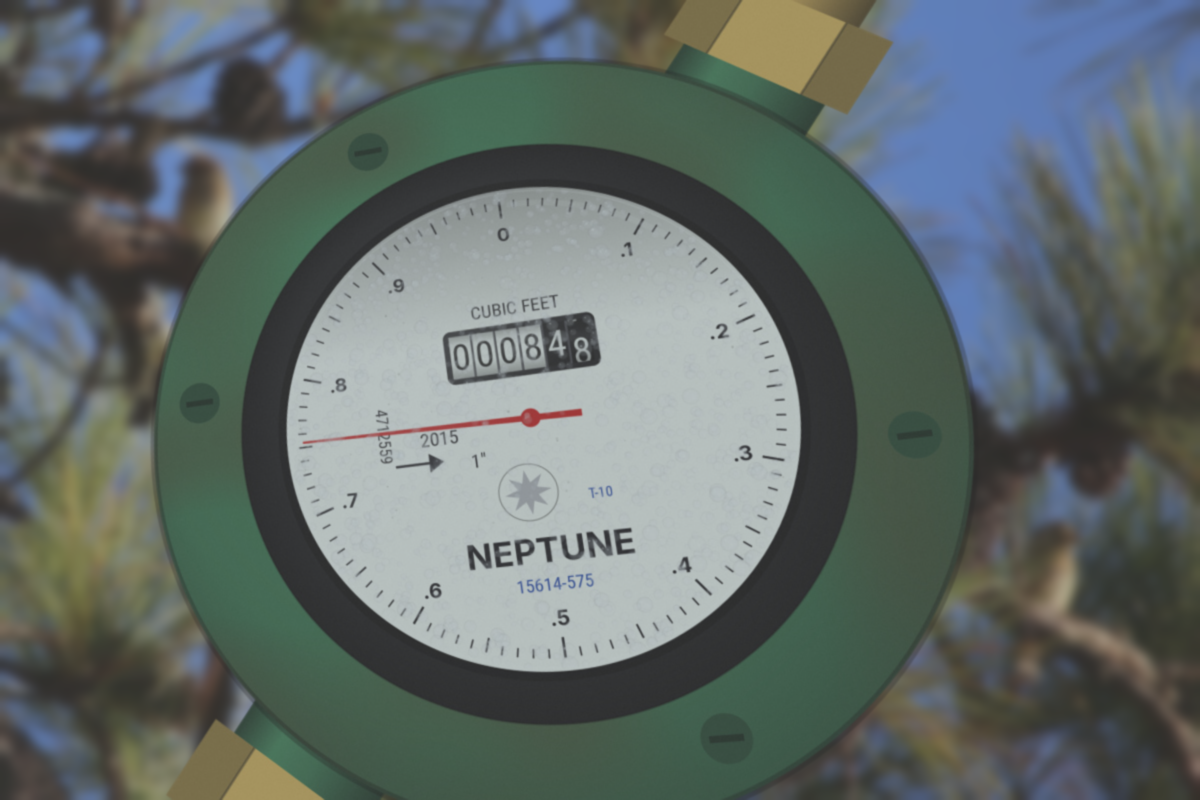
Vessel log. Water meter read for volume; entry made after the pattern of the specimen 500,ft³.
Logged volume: 847.75,ft³
